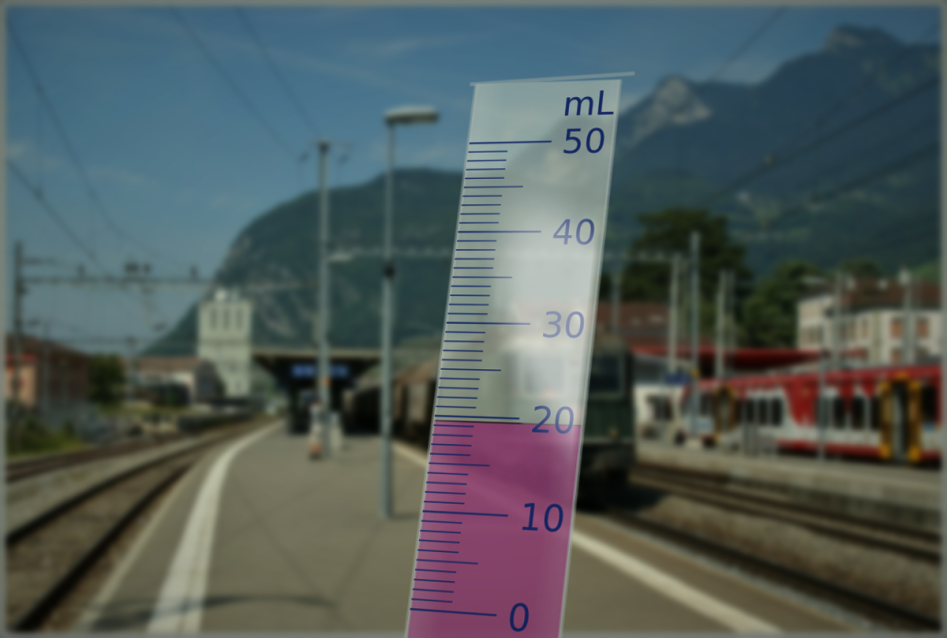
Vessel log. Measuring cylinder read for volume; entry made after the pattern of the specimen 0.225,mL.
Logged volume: 19.5,mL
